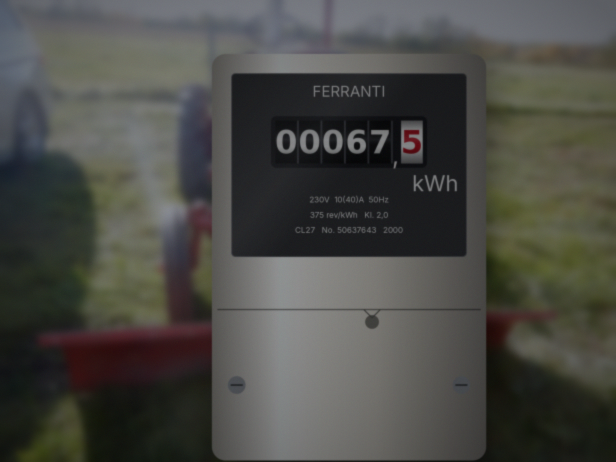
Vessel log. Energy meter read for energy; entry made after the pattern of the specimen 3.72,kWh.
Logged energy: 67.5,kWh
